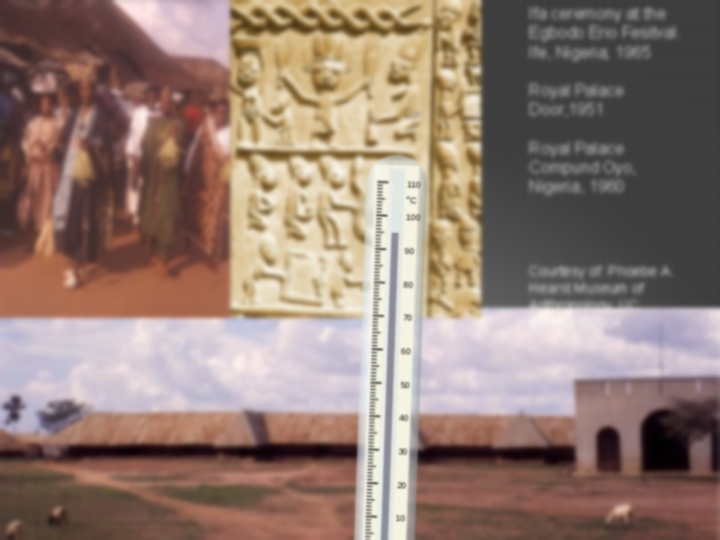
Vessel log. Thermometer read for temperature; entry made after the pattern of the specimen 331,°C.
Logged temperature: 95,°C
